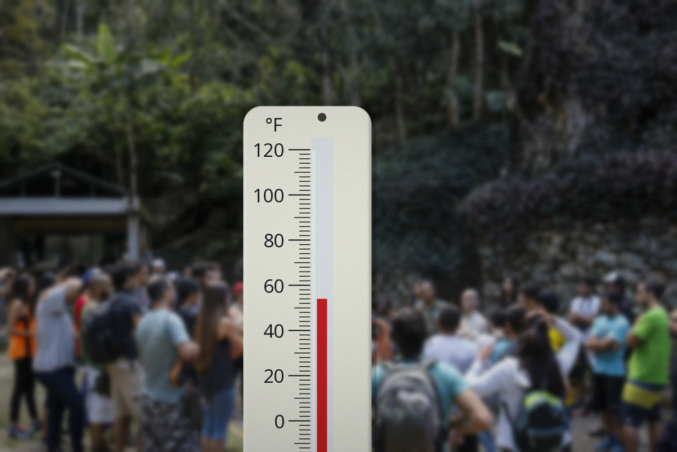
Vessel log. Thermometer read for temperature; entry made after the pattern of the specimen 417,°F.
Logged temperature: 54,°F
